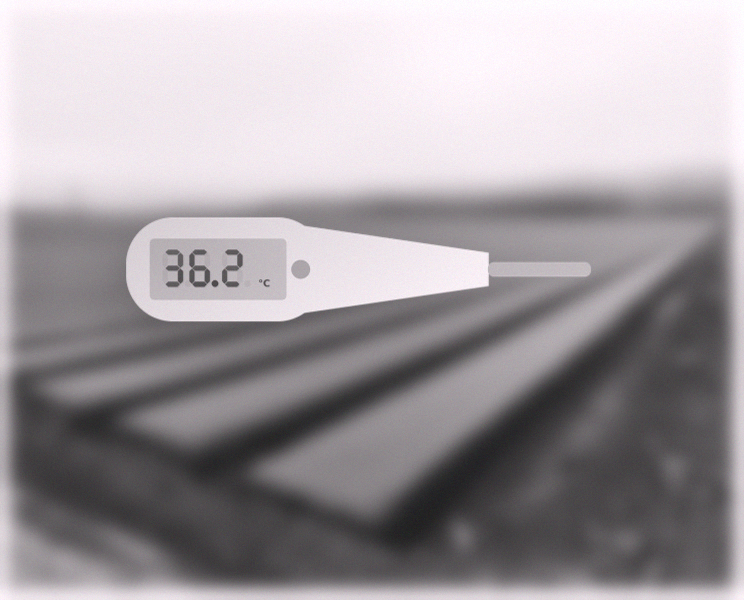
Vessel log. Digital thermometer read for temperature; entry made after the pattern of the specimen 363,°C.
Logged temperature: 36.2,°C
